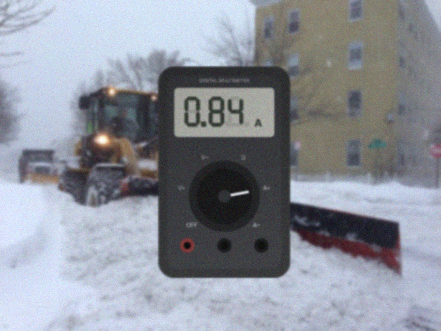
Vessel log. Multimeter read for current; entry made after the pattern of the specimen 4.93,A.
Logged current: 0.84,A
